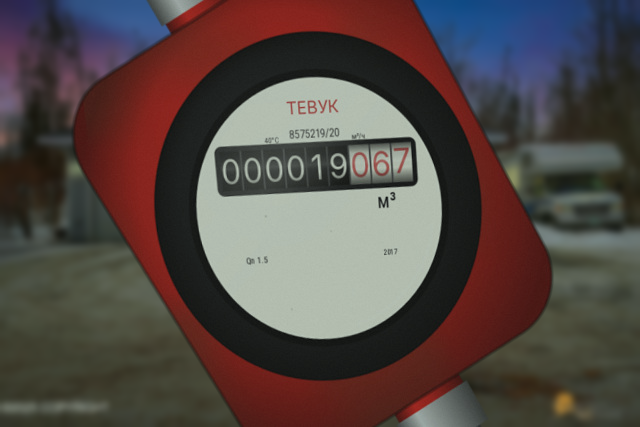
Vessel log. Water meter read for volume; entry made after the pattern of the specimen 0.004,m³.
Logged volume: 19.067,m³
